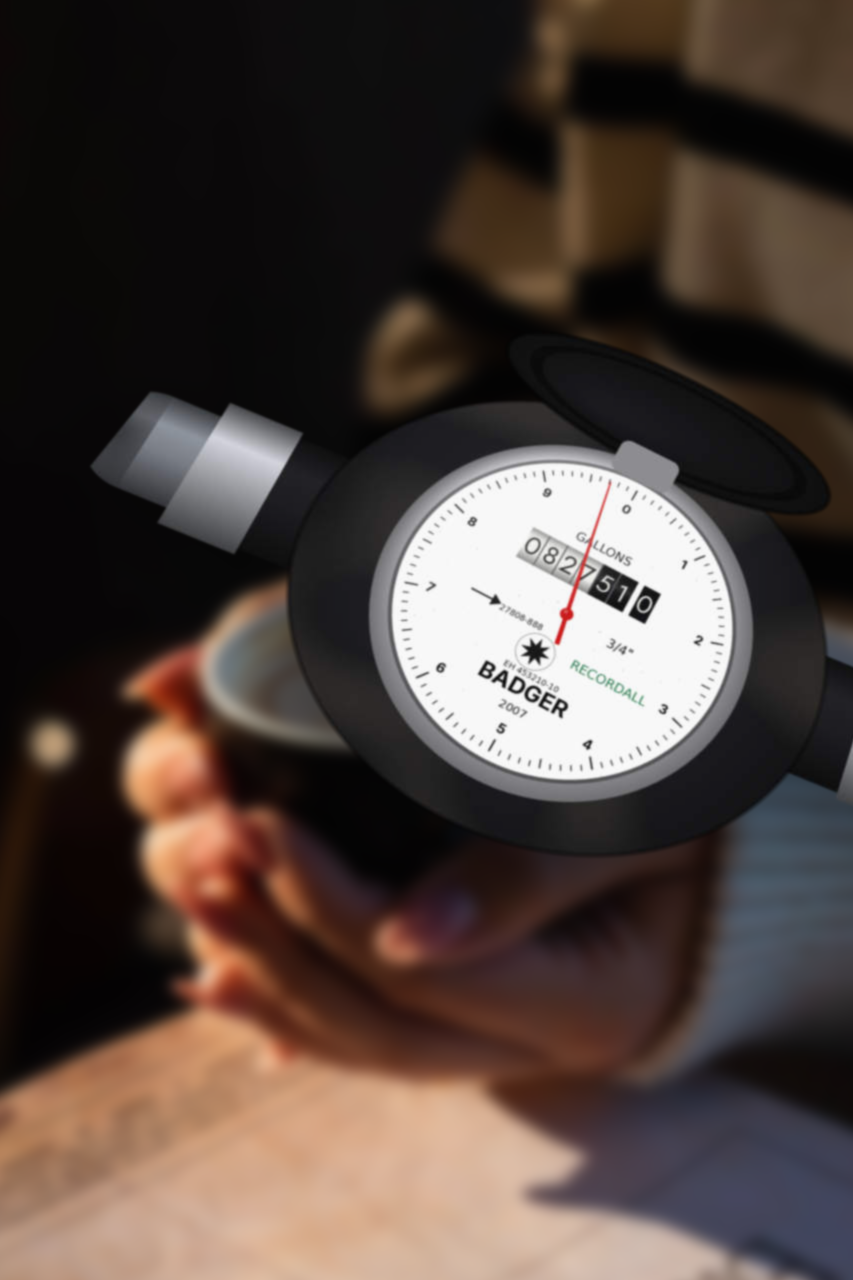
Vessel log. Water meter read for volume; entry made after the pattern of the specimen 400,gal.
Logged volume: 827509.7,gal
